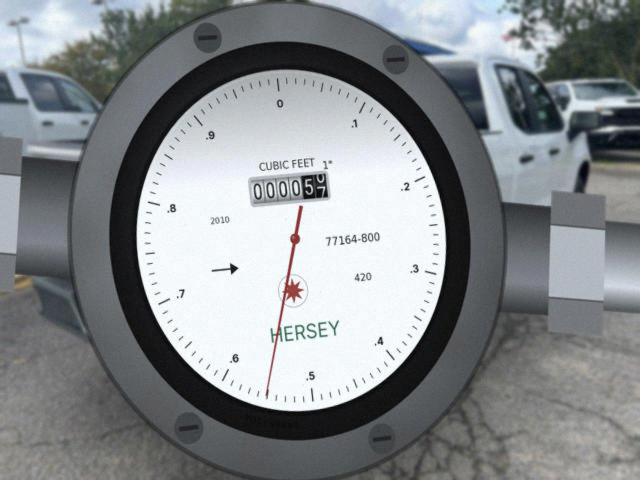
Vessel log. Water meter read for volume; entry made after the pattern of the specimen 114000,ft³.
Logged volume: 56.55,ft³
